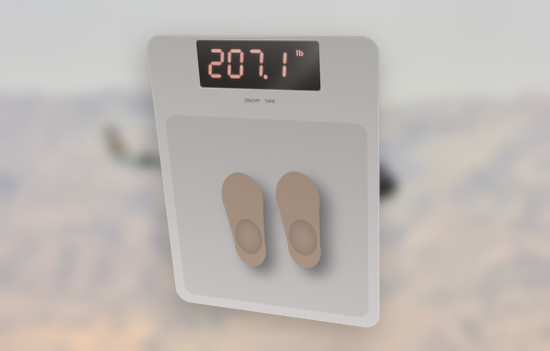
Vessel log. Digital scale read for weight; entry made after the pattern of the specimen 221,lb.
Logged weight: 207.1,lb
